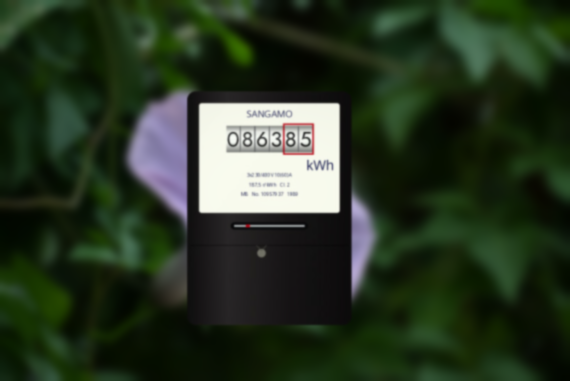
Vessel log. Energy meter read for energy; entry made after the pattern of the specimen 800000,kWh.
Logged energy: 863.85,kWh
